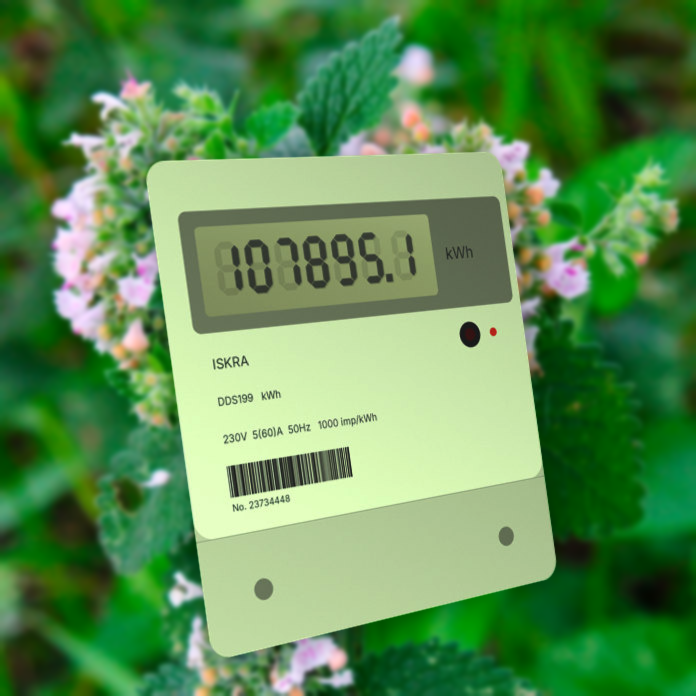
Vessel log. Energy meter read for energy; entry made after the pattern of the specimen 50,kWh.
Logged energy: 107895.1,kWh
